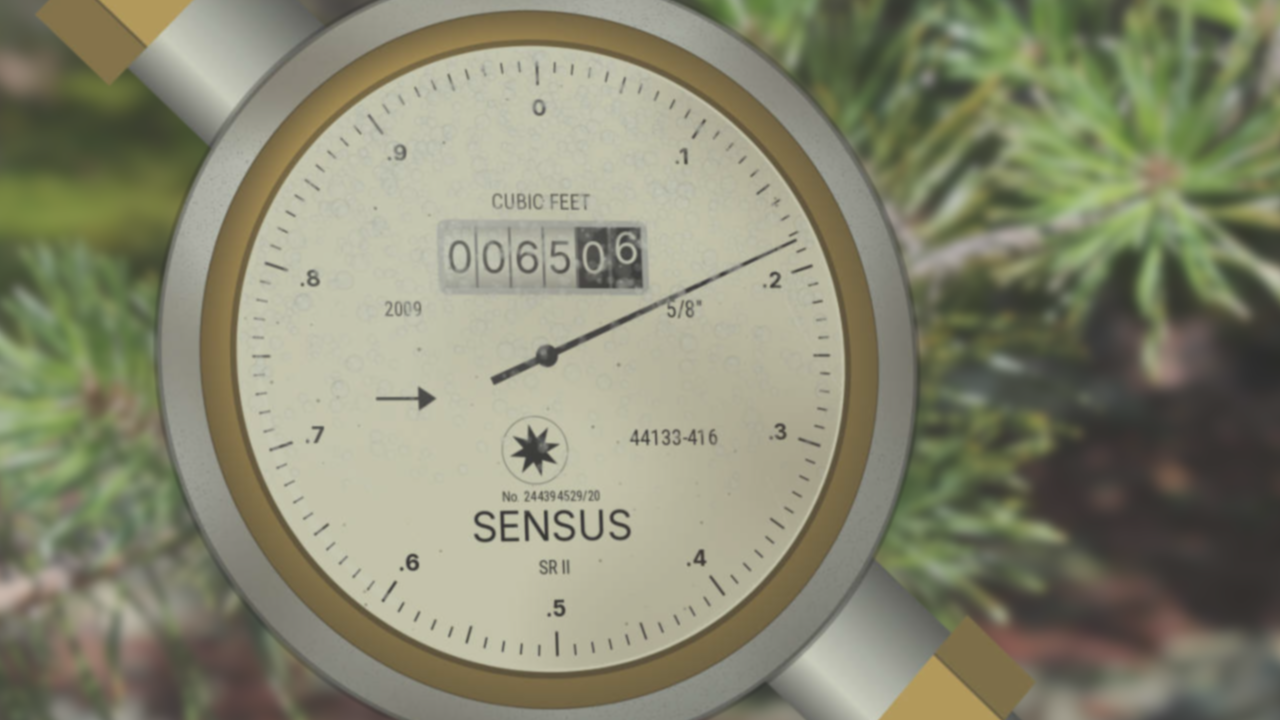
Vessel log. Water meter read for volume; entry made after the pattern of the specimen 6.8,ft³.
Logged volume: 6506.18,ft³
